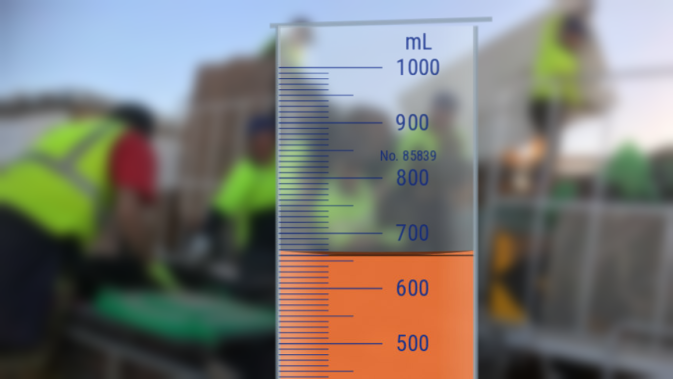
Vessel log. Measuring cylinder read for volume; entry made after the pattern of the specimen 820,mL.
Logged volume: 660,mL
